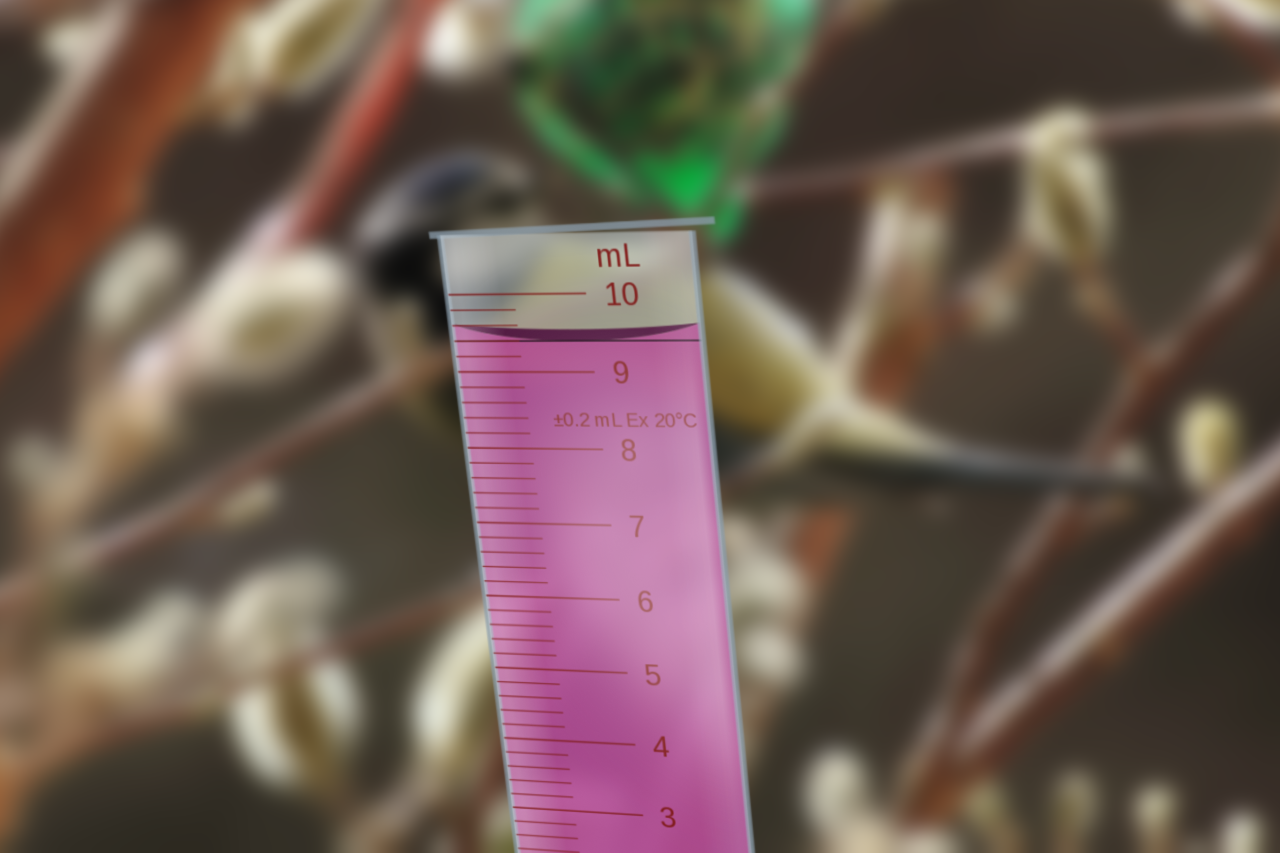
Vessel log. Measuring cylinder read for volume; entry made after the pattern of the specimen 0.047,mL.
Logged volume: 9.4,mL
